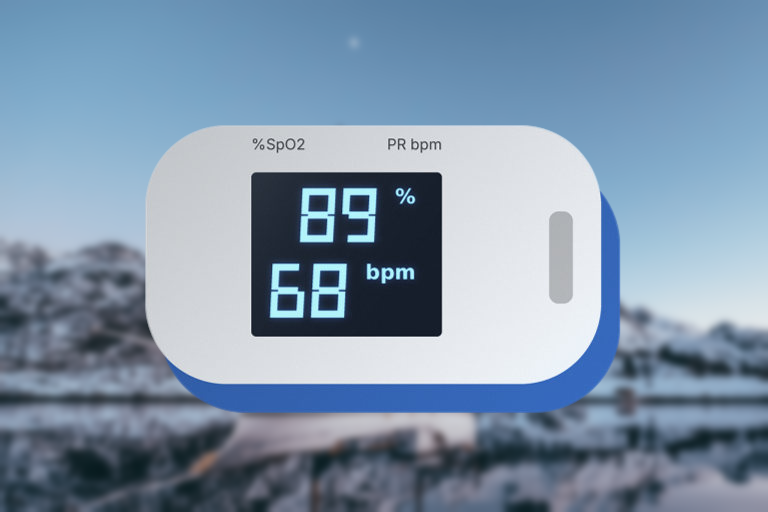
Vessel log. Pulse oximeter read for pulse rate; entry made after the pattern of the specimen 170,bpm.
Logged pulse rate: 68,bpm
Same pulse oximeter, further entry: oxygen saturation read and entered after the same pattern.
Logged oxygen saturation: 89,%
